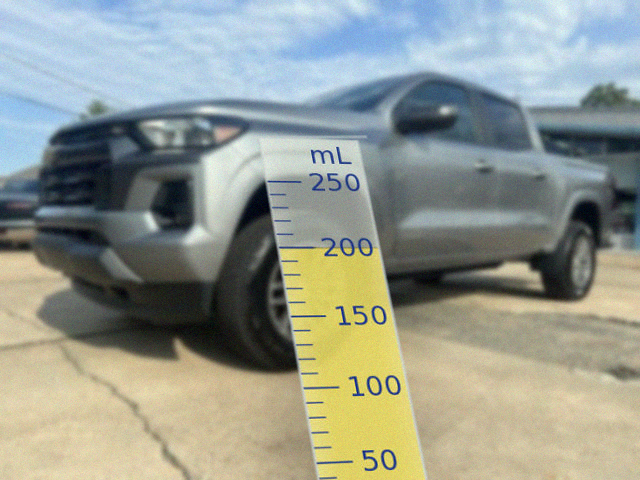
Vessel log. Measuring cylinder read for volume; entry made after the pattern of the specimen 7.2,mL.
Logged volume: 200,mL
